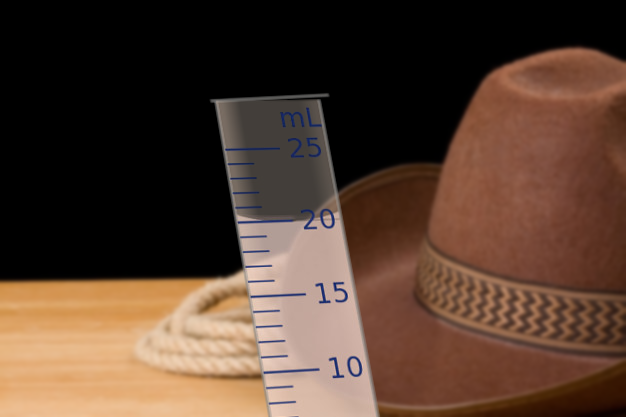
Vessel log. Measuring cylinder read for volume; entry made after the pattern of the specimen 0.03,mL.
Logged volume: 20,mL
